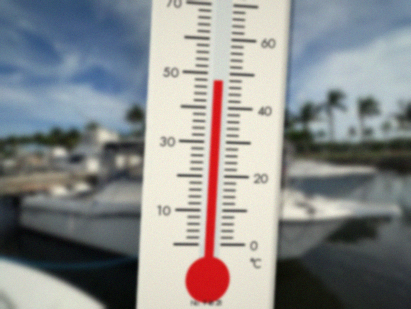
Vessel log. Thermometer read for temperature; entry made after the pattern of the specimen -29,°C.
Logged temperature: 48,°C
